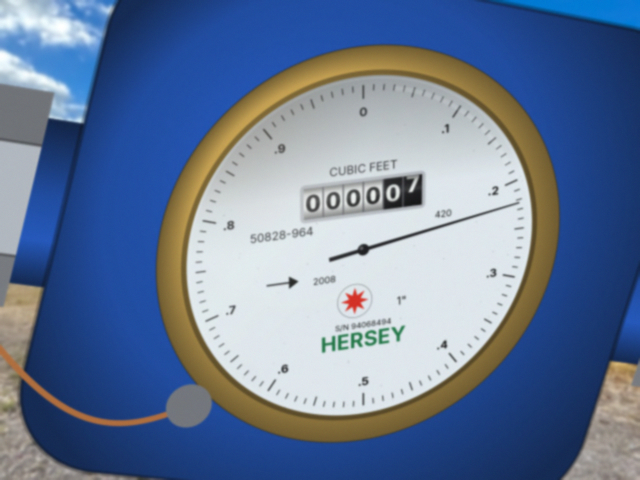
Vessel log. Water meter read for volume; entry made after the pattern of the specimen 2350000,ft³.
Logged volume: 7.22,ft³
